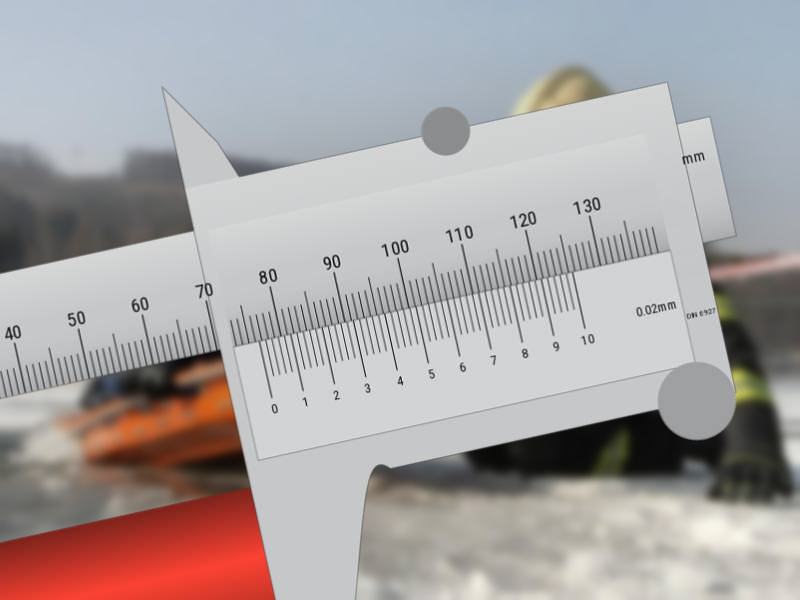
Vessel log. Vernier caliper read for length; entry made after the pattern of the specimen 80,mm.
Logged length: 76.6,mm
